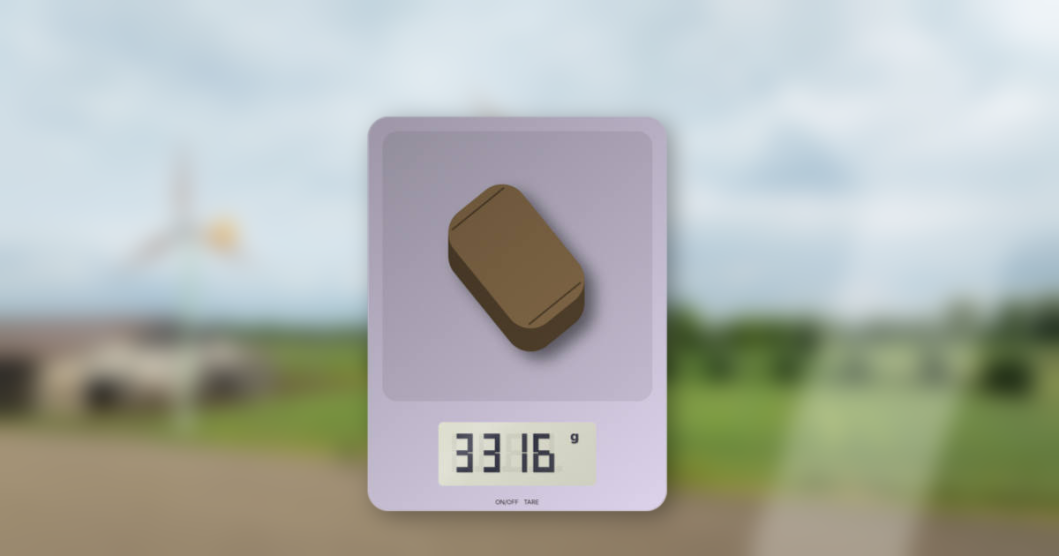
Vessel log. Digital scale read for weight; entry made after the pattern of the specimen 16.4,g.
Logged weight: 3316,g
